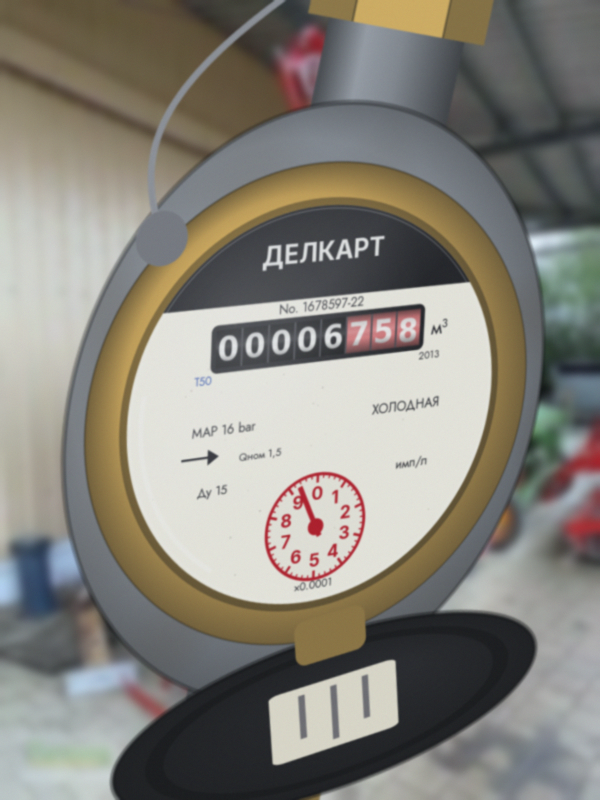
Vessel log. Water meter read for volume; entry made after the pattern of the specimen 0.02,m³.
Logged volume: 6.7579,m³
